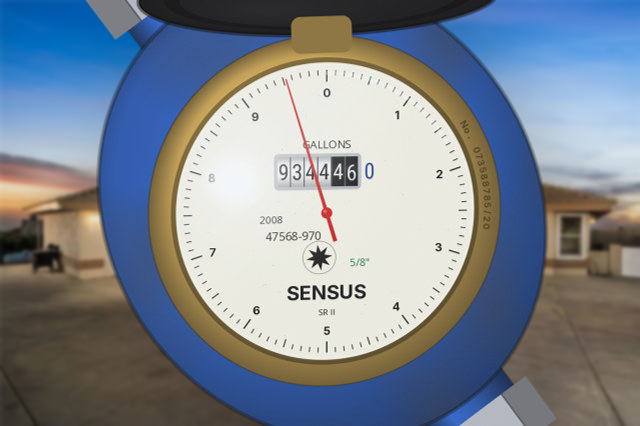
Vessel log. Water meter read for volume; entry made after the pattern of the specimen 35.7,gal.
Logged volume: 9344459.5,gal
